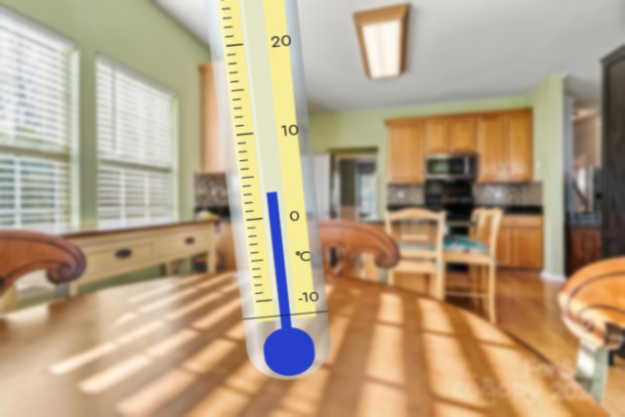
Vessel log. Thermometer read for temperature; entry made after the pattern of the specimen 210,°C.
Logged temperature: 3,°C
